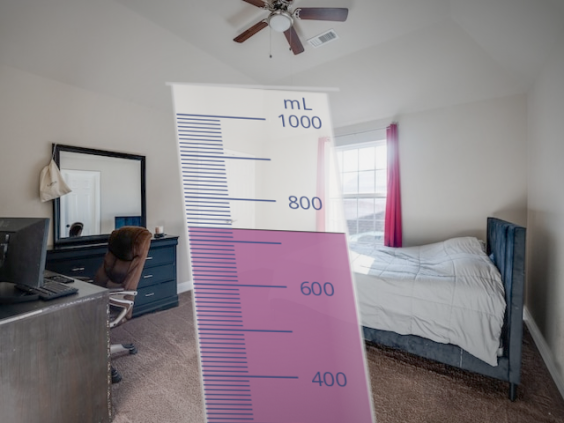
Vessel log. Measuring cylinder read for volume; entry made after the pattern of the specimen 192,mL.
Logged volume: 730,mL
